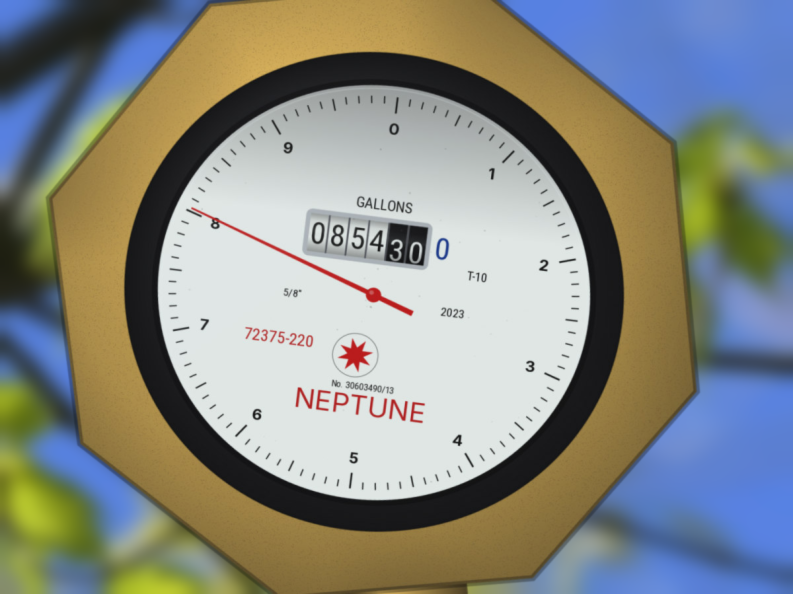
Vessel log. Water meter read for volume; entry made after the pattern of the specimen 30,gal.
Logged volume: 854298.0,gal
